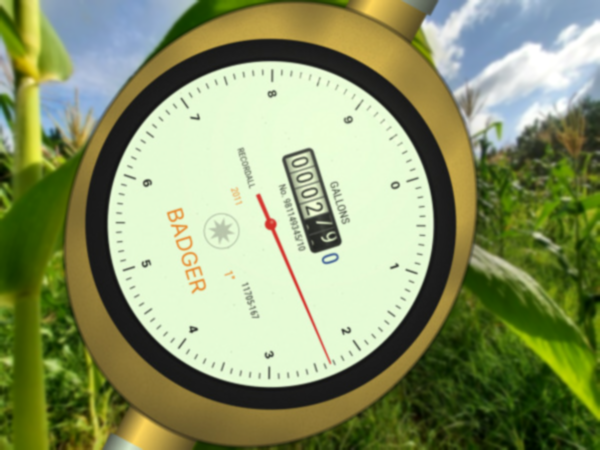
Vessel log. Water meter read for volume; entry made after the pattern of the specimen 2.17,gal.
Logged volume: 2792.3,gal
